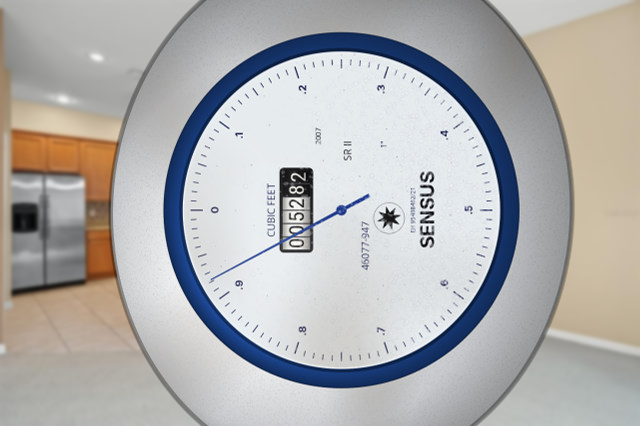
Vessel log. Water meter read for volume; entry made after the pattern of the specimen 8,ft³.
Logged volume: 5281.92,ft³
